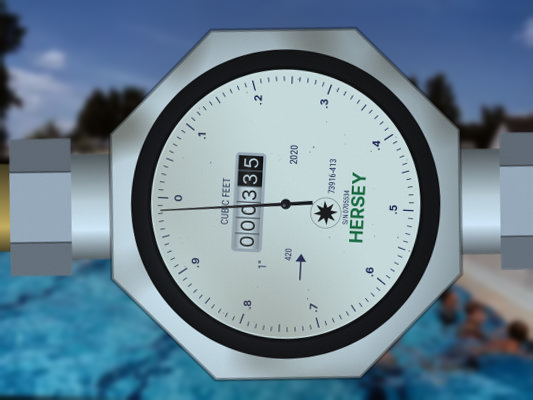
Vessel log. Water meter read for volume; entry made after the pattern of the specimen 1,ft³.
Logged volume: 334.98,ft³
